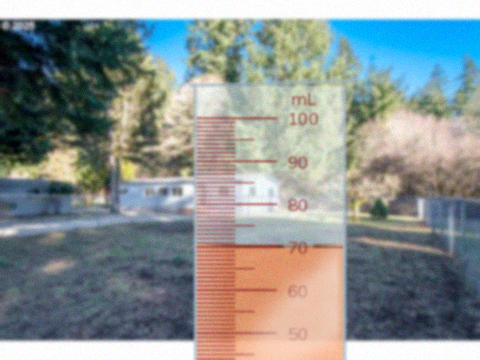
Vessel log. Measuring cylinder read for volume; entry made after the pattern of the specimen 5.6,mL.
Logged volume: 70,mL
